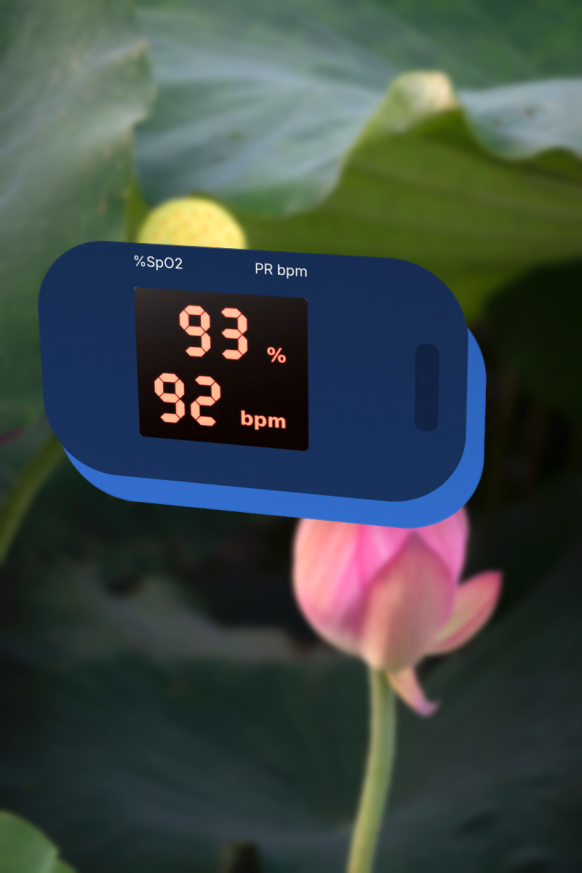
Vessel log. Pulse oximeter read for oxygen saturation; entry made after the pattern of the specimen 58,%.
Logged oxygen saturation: 93,%
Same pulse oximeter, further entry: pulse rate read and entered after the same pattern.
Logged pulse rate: 92,bpm
